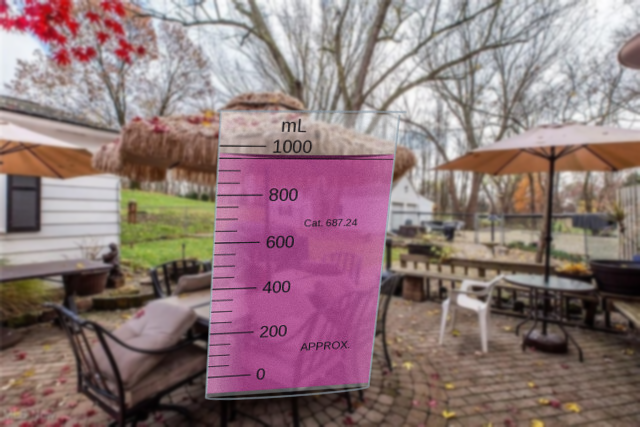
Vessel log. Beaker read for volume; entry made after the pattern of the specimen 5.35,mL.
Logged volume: 950,mL
